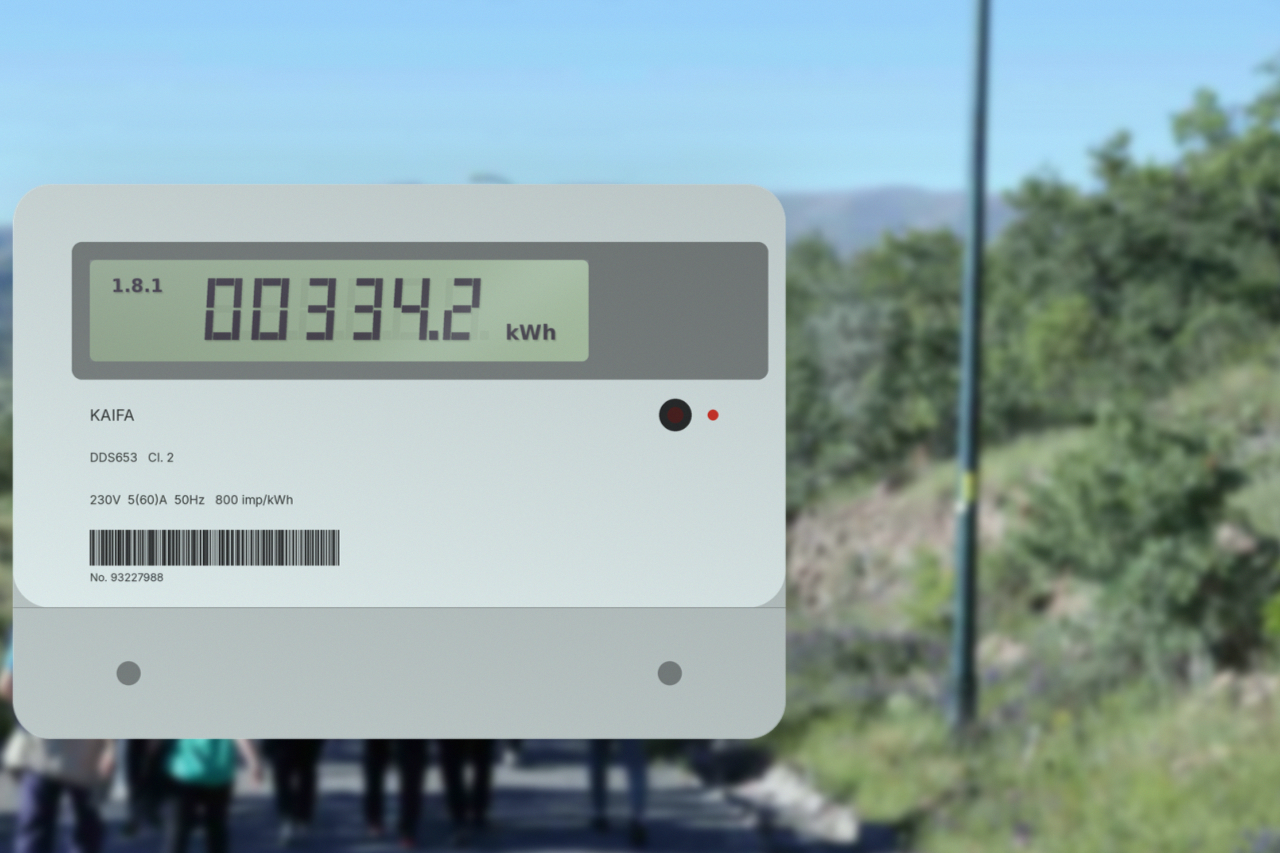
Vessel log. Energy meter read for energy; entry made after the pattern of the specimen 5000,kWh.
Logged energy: 334.2,kWh
